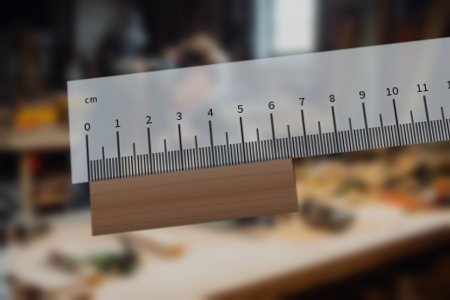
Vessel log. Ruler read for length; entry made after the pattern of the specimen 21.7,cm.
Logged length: 6.5,cm
